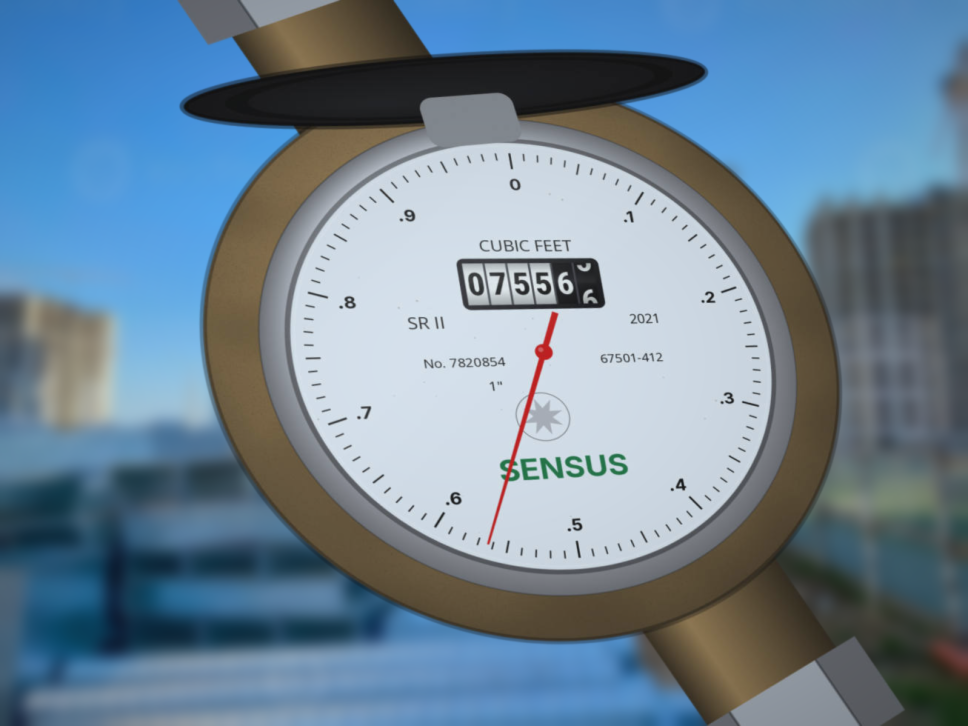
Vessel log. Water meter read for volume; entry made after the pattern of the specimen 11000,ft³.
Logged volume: 75565.56,ft³
